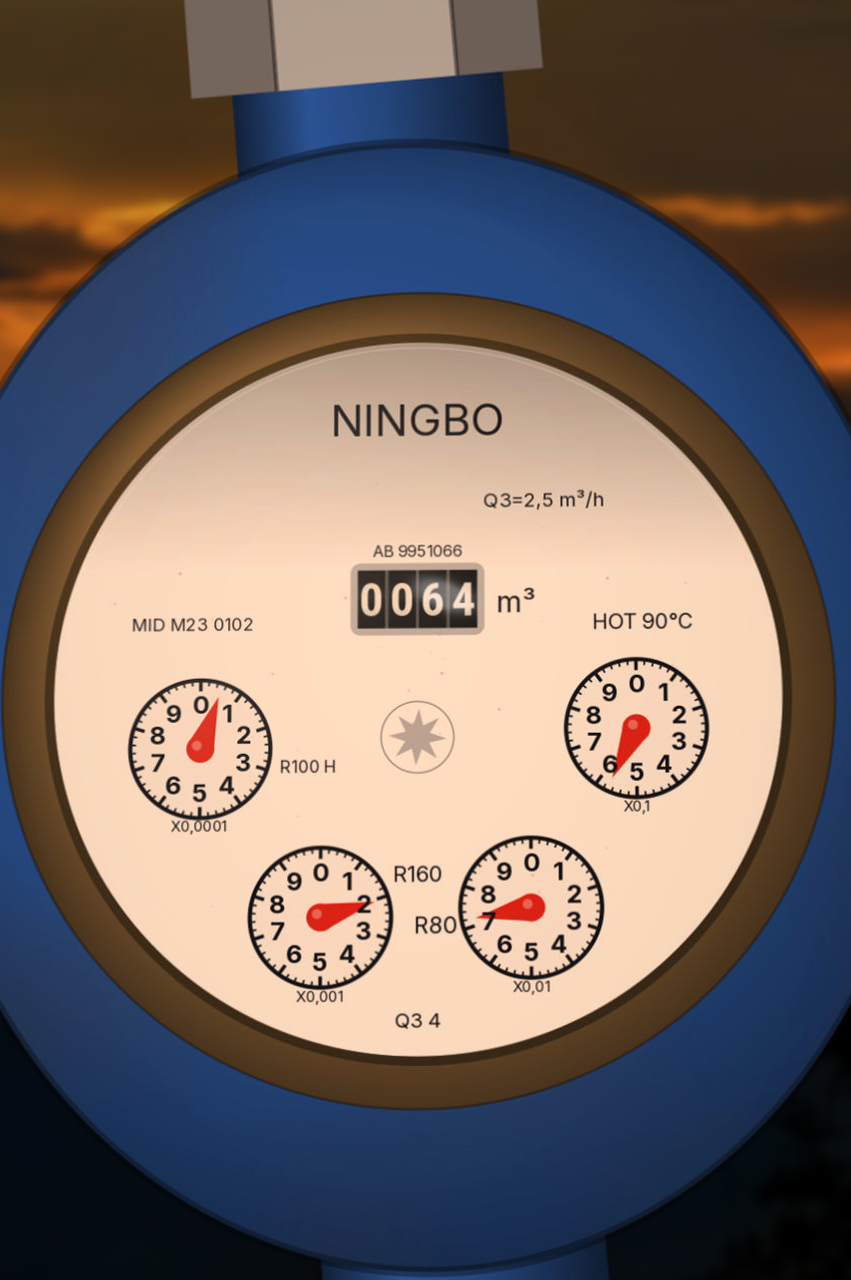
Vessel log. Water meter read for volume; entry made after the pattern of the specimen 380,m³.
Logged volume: 64.5720,m³
